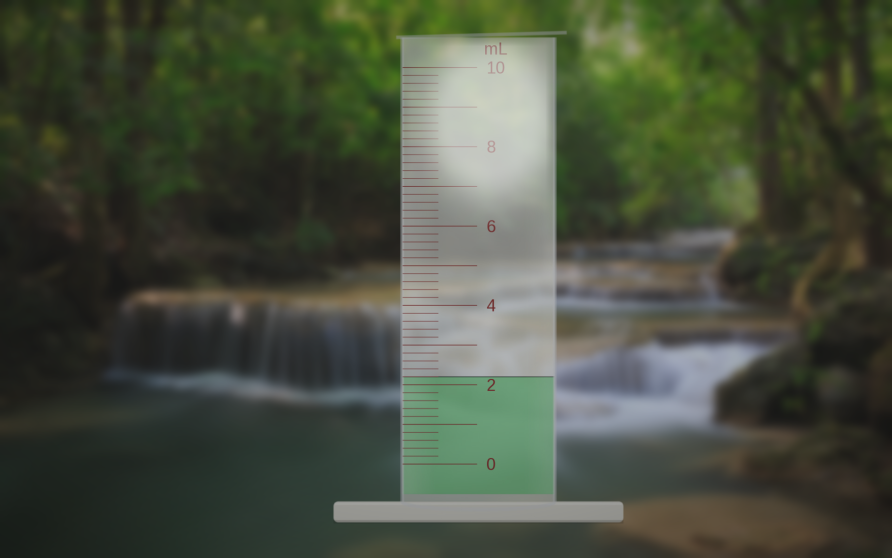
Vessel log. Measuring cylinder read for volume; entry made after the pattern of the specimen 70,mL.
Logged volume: 2.2,mL
